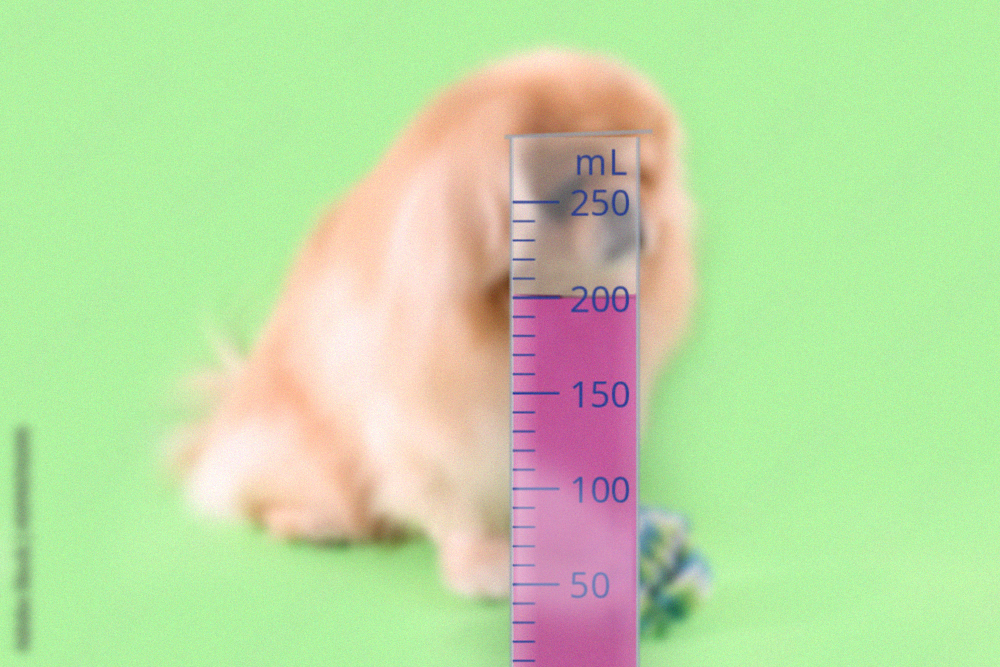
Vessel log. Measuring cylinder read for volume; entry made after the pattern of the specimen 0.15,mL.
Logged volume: 200,mL
